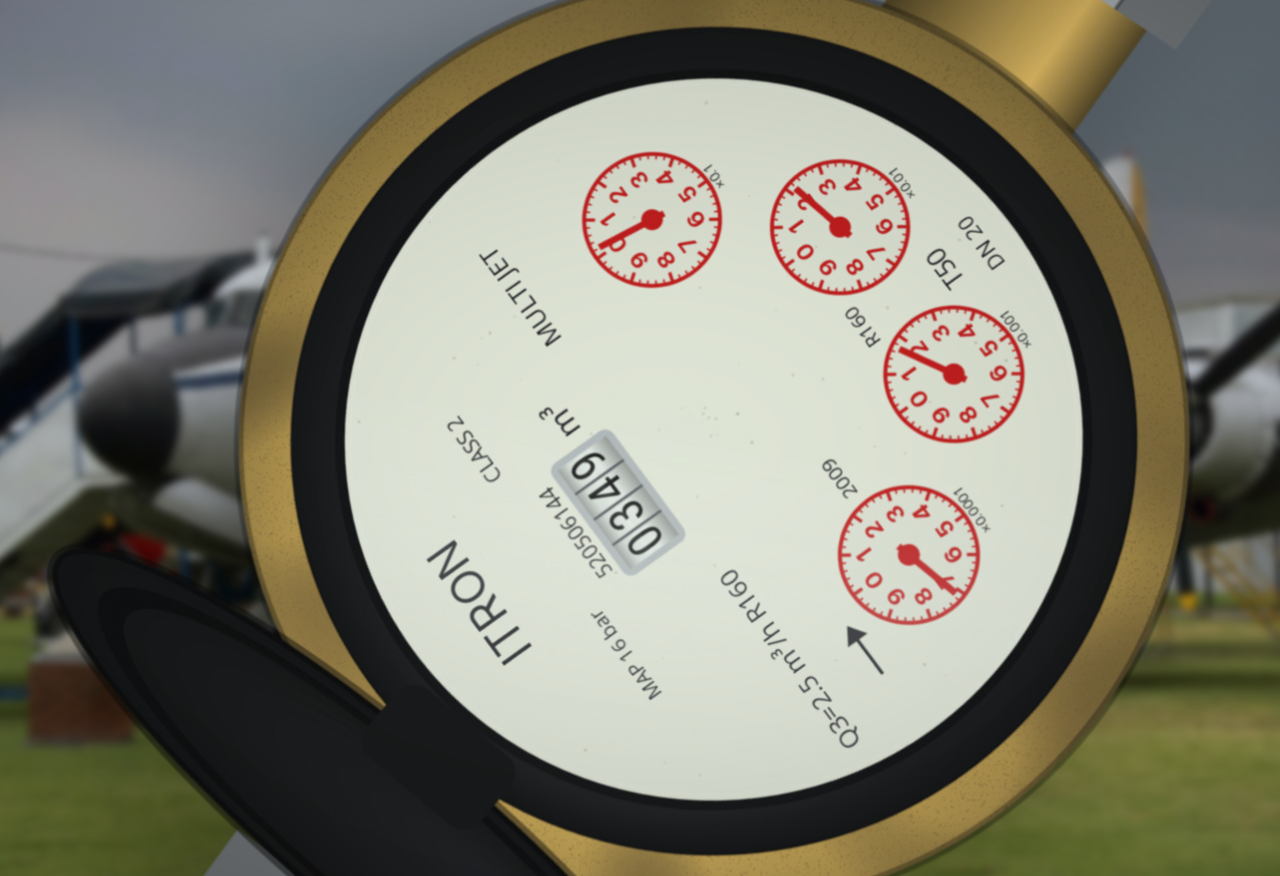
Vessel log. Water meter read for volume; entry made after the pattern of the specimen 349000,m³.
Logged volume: 349.0217,m³
